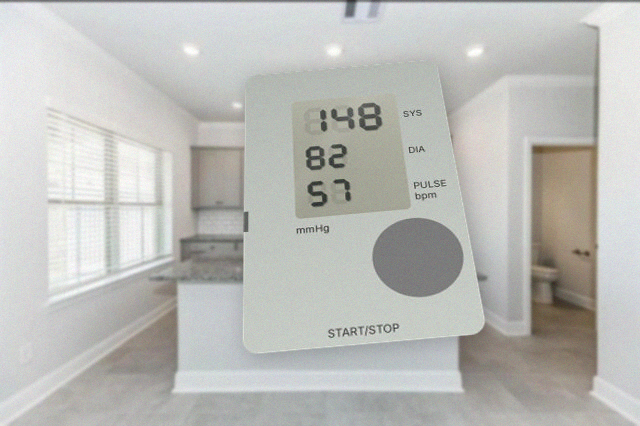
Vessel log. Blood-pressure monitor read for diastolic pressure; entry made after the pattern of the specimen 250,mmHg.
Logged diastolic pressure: 82,mmHg
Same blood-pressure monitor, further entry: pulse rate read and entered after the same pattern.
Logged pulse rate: 57,bpm
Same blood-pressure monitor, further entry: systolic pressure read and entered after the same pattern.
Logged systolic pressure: 148,mmHg
